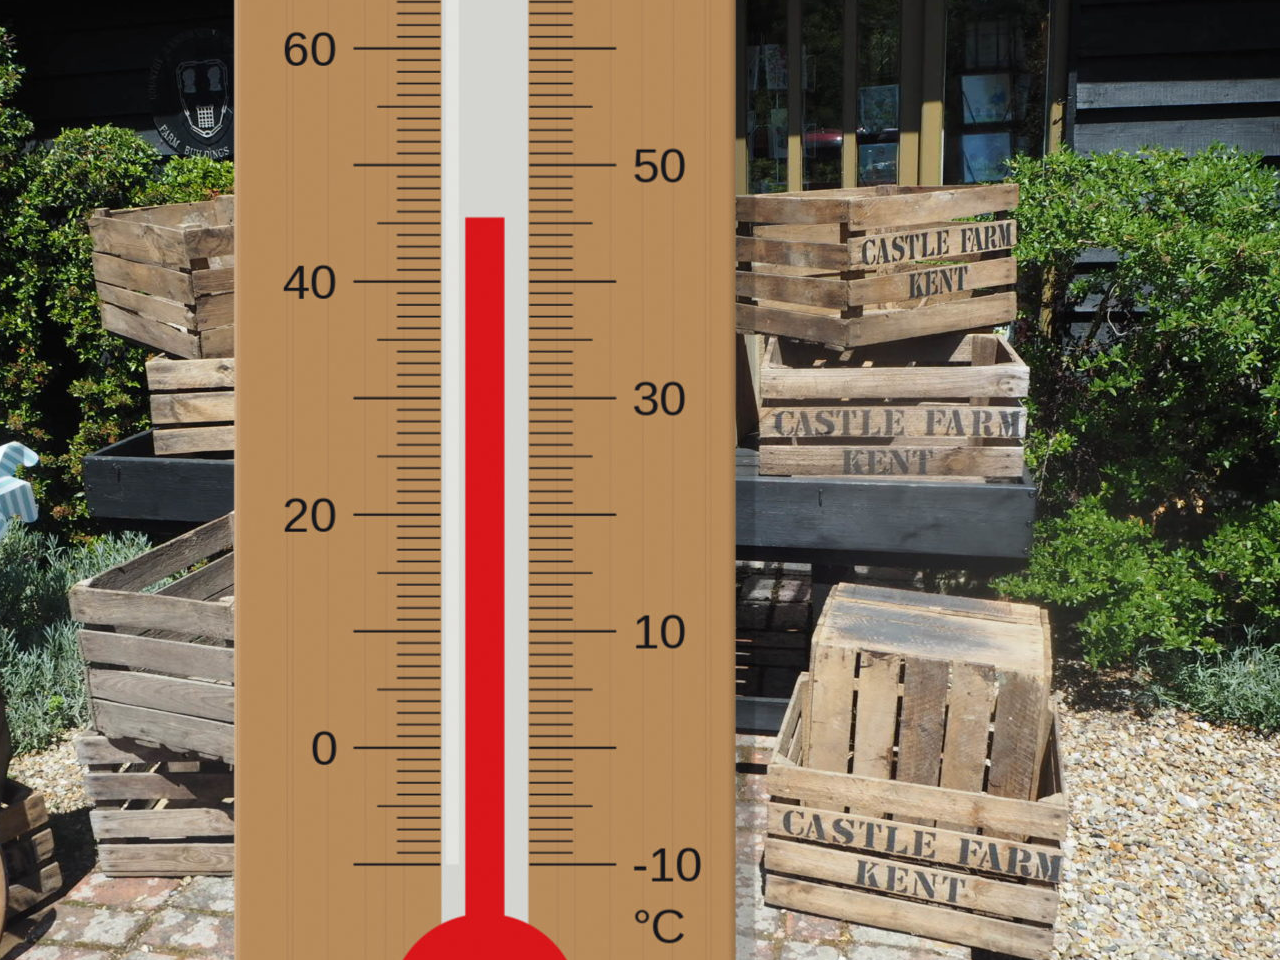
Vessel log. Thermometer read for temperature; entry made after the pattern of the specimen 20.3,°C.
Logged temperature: 45.5,°C
